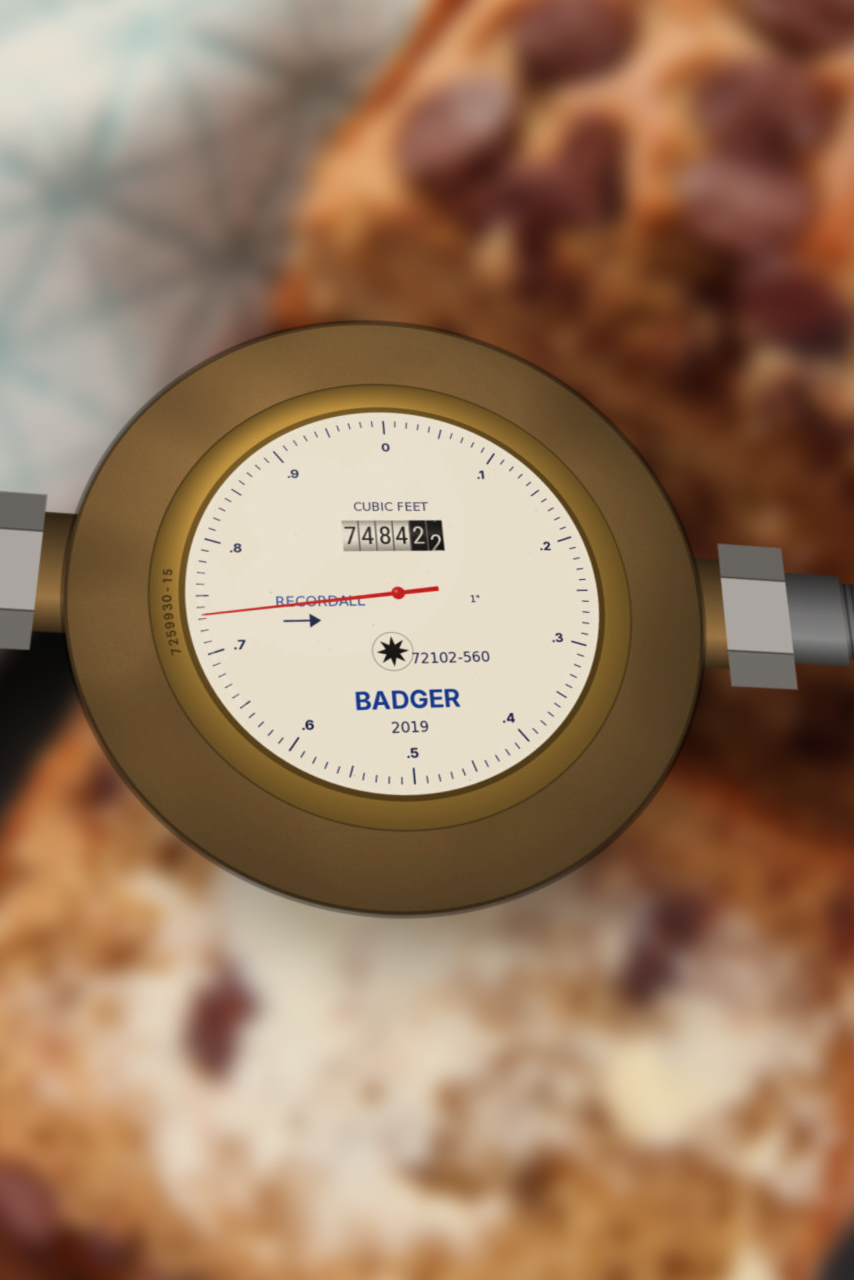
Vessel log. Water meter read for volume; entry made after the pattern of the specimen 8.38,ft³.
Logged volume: 748421.73,ft³
